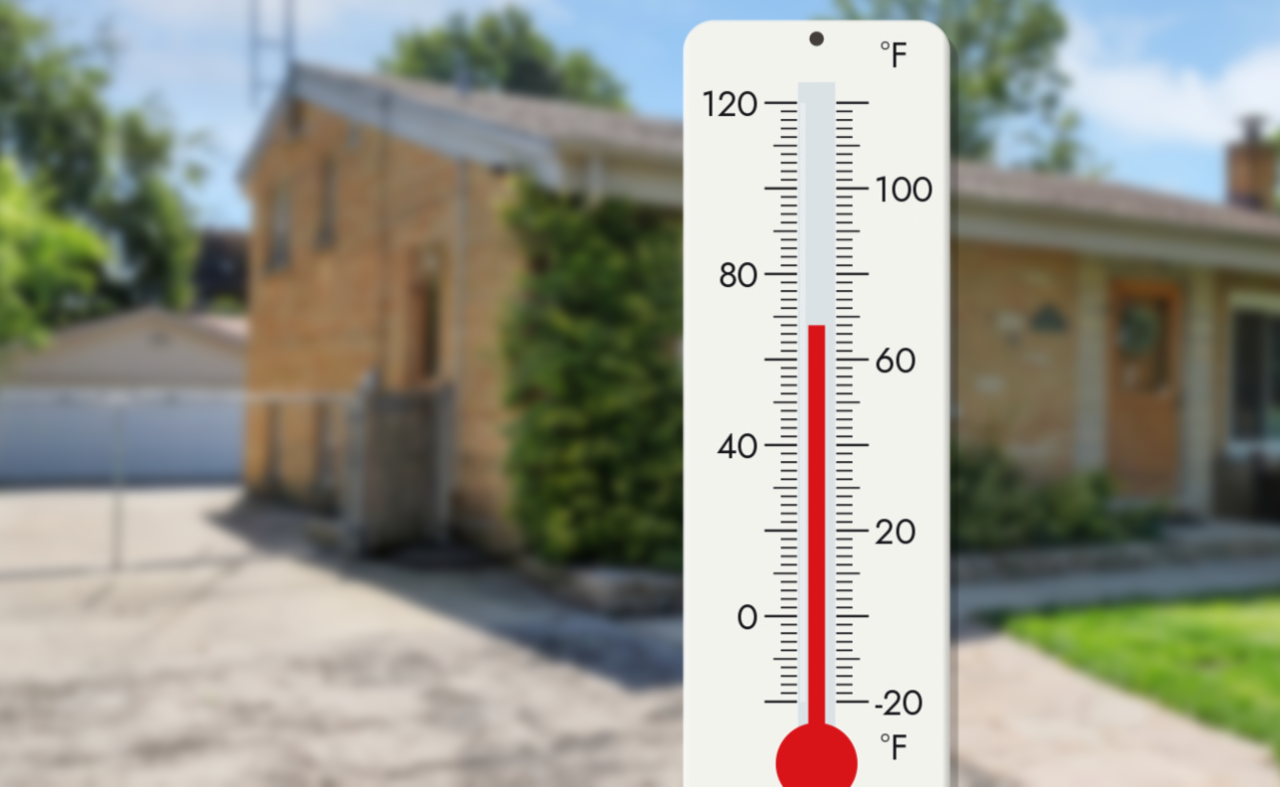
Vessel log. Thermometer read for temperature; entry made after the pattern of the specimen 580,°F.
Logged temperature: 68,°F
